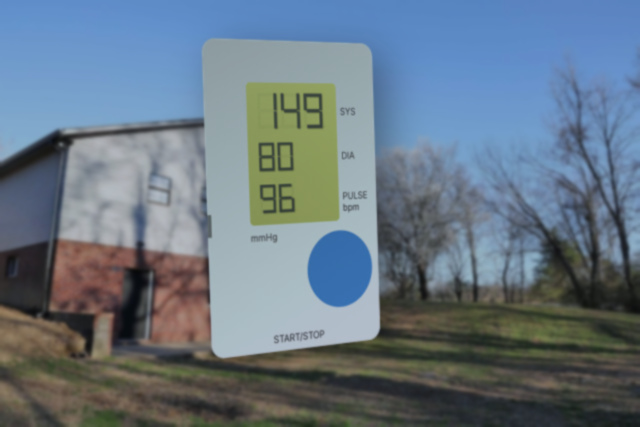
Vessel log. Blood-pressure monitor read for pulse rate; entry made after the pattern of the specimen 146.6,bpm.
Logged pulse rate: 96,bpm
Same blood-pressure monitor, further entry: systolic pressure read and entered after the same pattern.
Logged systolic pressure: 149,mmHg
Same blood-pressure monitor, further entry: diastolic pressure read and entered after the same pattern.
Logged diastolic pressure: 80,mmHg
